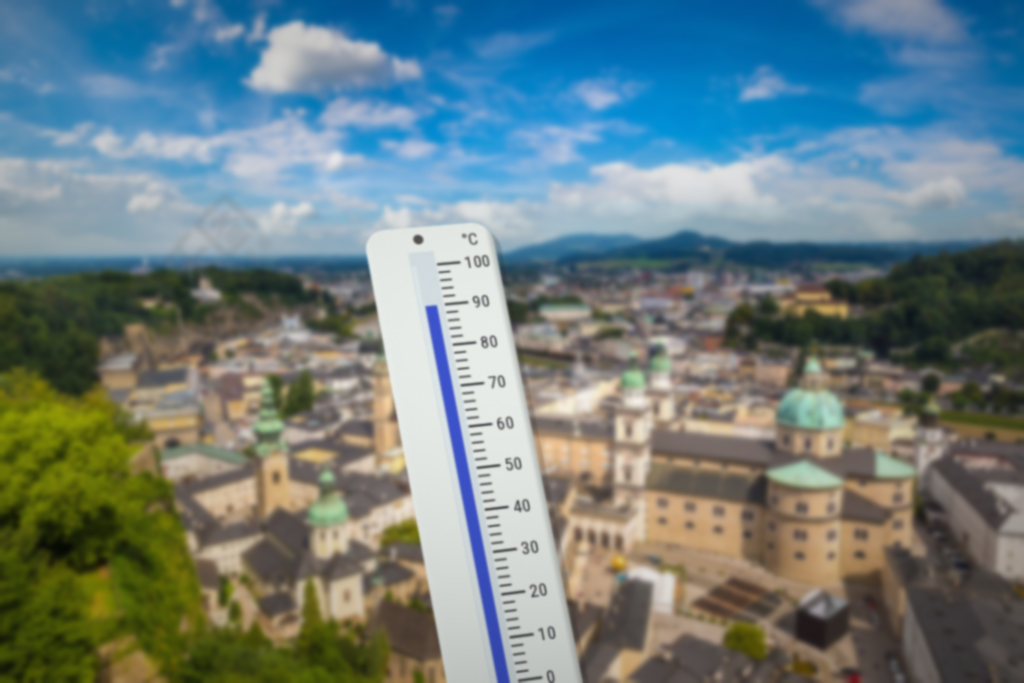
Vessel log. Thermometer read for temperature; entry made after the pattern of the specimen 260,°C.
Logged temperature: 90,°C
